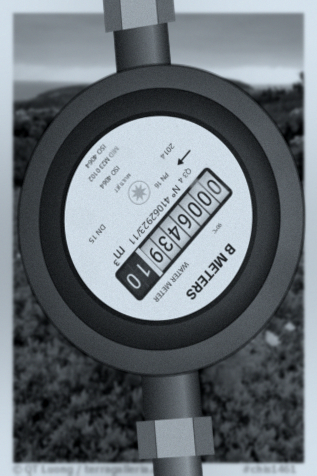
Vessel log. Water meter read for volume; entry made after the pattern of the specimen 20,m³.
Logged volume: 6439.10,m³
